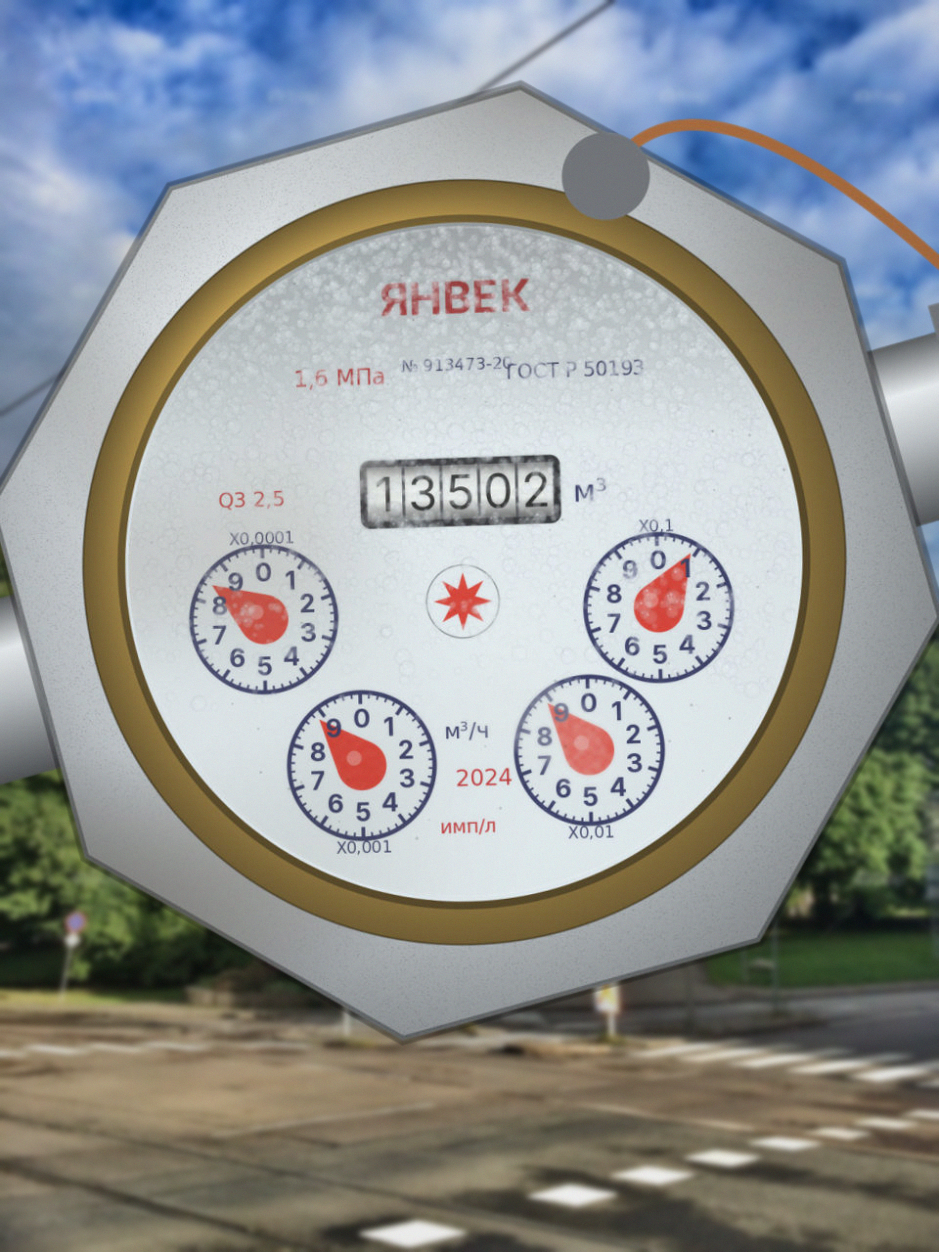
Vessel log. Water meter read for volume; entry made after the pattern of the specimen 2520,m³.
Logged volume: 13502.0888,m³
